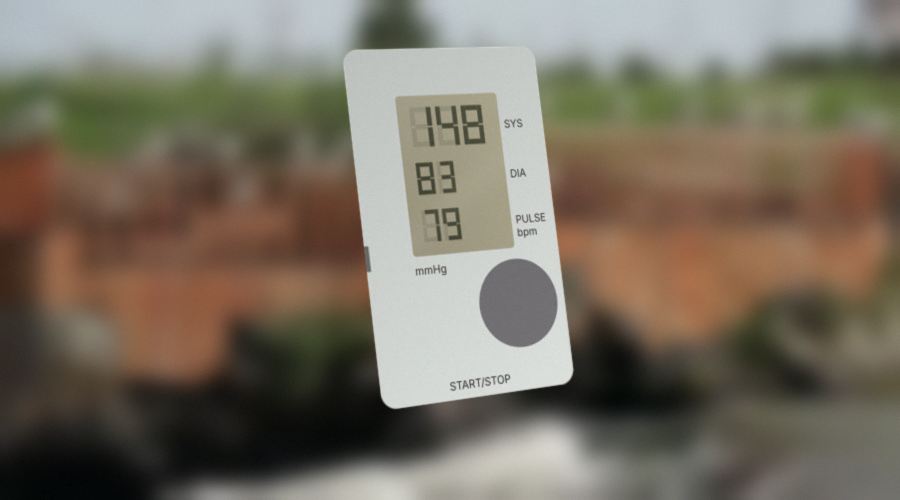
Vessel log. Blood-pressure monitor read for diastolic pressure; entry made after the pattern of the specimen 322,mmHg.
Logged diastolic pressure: 83,mmHg
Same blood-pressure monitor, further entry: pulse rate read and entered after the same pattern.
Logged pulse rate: 79,bpm
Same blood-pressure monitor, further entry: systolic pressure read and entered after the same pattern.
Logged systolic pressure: 148,mmHg
